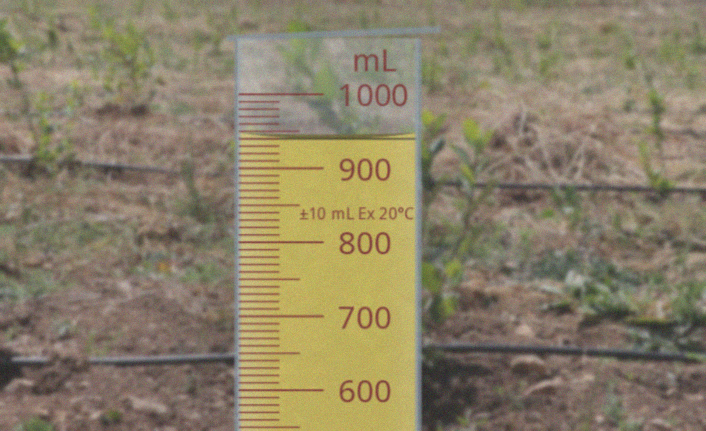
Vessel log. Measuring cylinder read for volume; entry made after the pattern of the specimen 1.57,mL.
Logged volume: 940,mL
